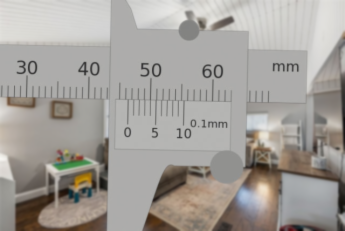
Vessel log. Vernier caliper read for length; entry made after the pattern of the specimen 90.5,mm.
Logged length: 46.4,mm
